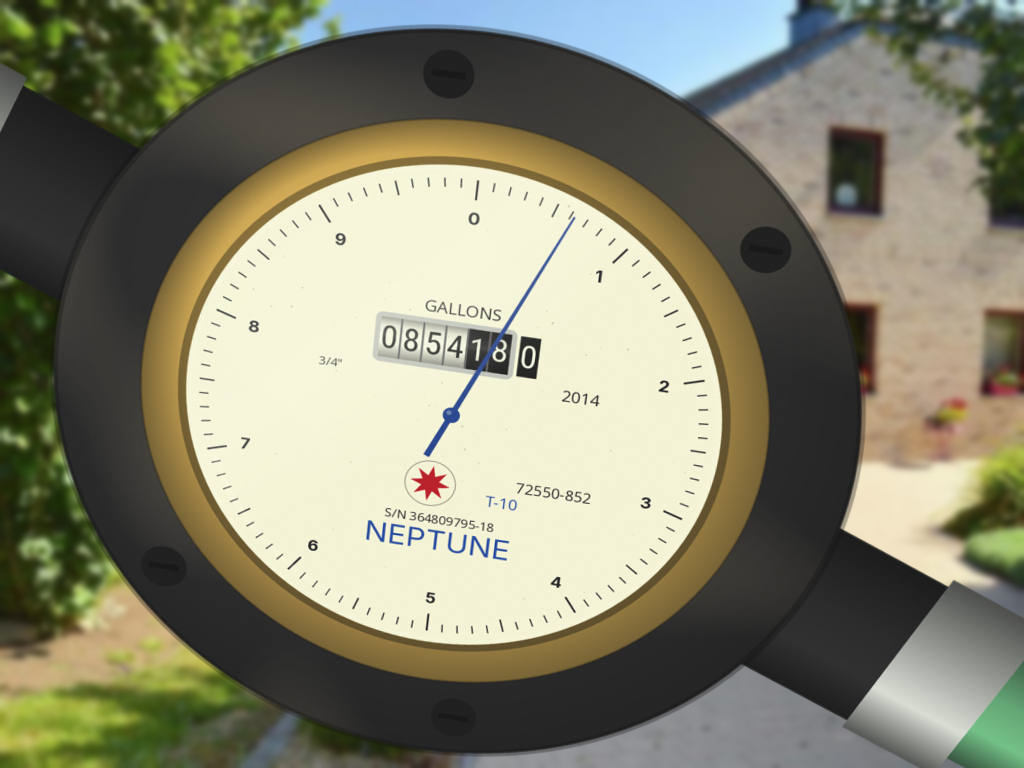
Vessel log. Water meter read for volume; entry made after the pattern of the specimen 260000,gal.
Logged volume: 854180.6,gal
